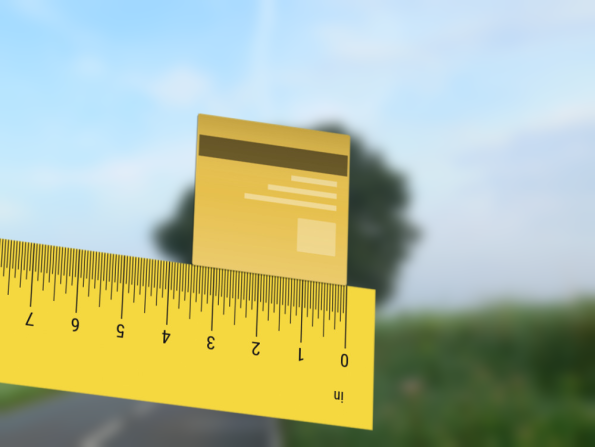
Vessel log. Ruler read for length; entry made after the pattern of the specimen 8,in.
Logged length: 3.5,in
